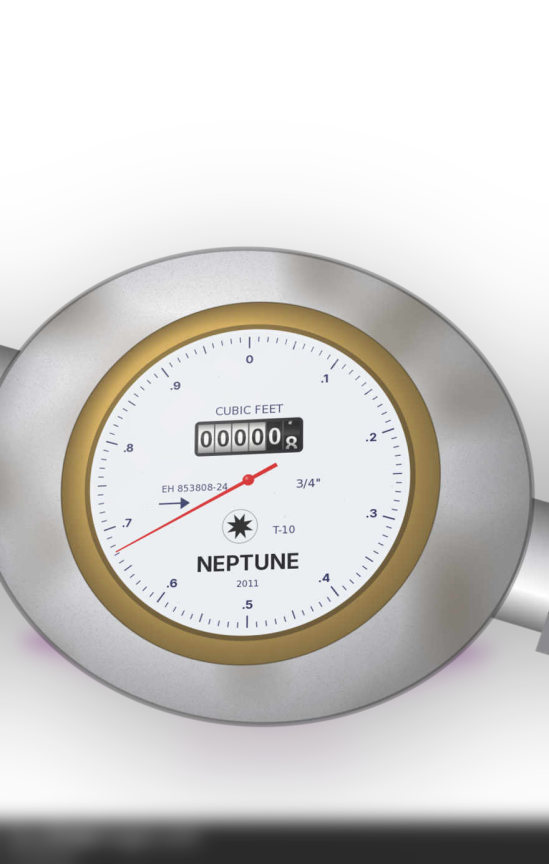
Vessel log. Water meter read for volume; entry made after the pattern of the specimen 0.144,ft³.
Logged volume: 7.67,ft³
